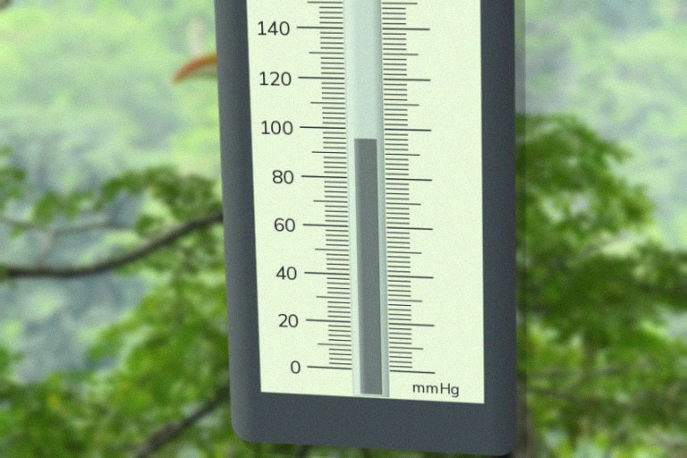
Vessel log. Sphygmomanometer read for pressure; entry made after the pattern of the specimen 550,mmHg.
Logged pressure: 96,mmHg
